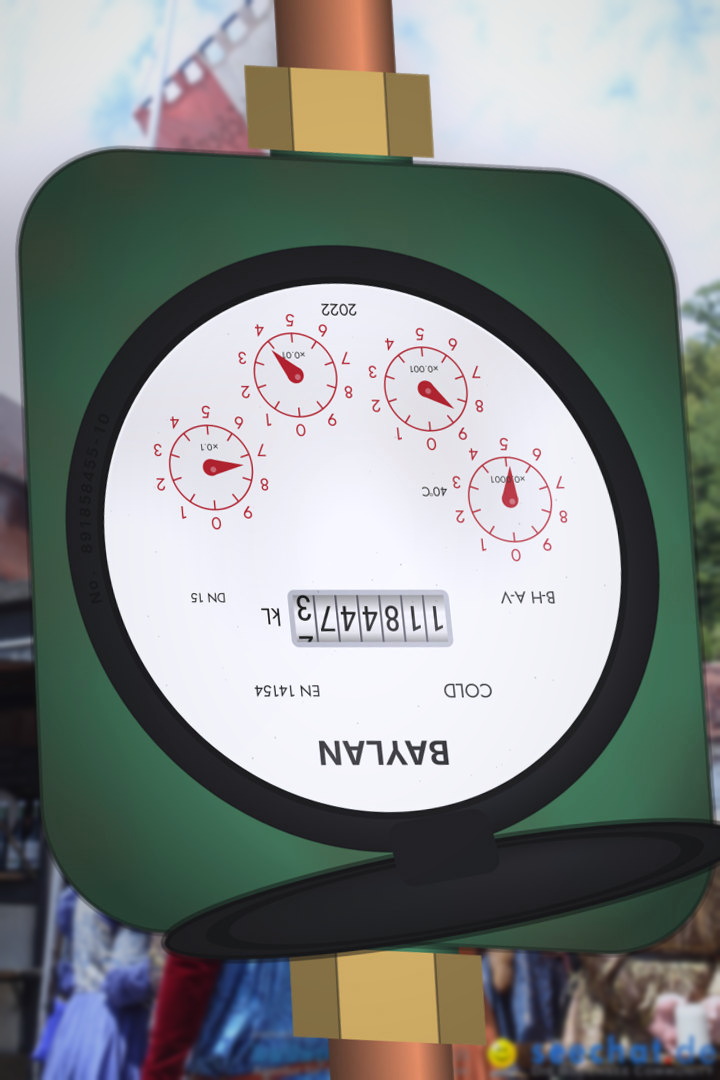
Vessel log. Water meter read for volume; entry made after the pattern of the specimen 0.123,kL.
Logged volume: 1184472.7385,kL
